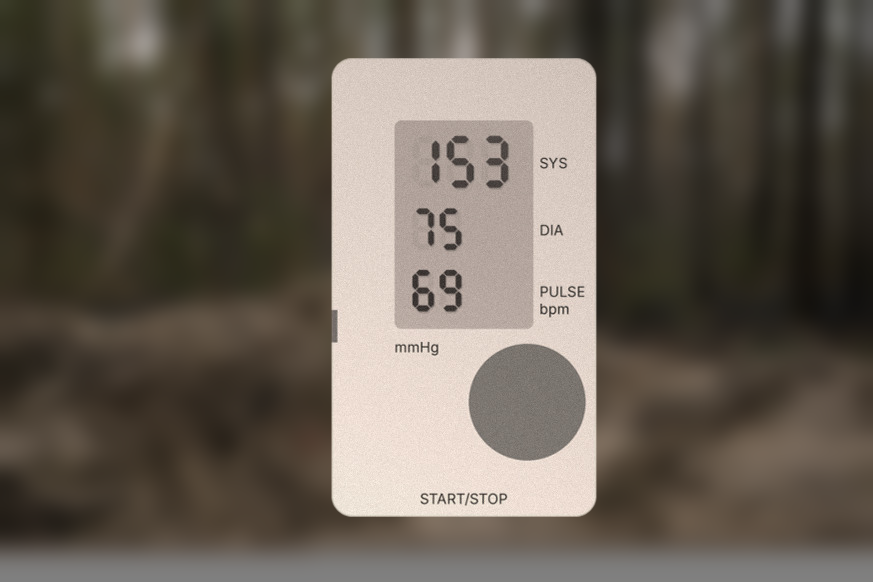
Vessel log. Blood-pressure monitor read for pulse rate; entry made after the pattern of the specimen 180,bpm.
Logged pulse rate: 69,bpm
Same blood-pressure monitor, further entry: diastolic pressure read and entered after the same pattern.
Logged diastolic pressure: 75,mmHg
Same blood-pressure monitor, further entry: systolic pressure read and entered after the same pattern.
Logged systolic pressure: 153,mmHg
